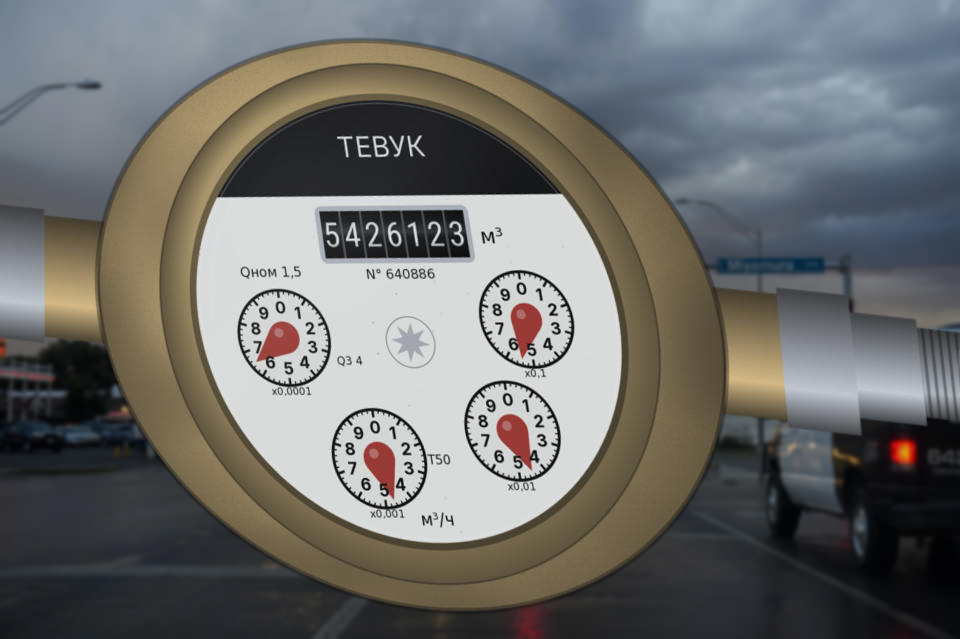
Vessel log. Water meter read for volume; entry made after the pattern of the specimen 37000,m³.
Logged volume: 5426123.5446,m³
